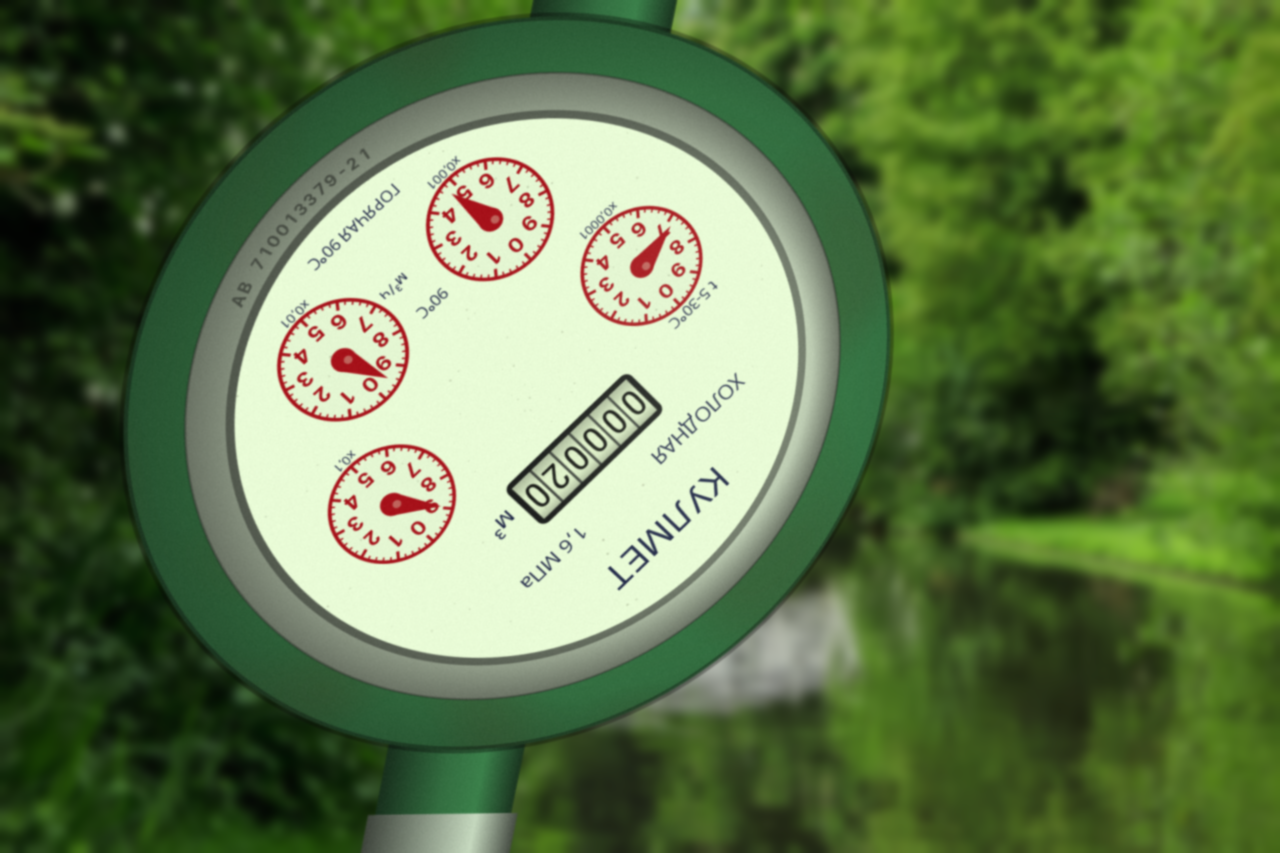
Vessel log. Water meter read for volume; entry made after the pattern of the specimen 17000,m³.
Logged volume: 20.8947,m³
